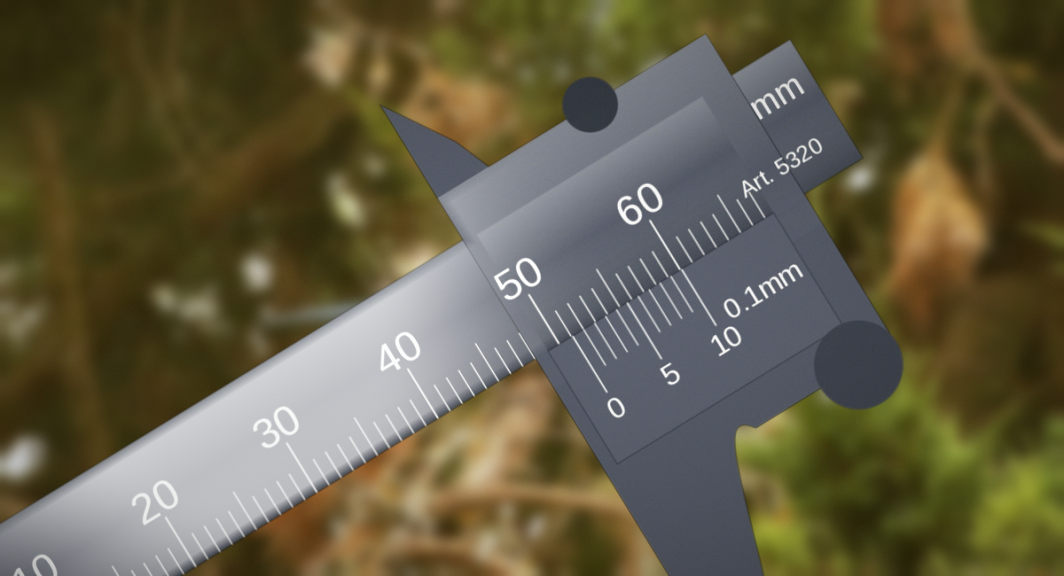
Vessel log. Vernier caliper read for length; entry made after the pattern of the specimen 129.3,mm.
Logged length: 51.1,mm
